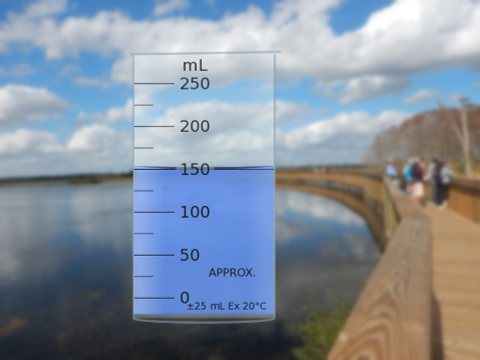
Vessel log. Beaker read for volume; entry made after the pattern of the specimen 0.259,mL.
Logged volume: 150,mL
